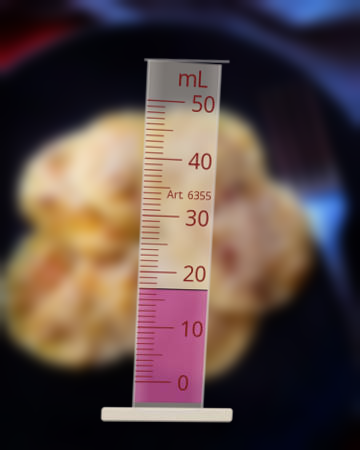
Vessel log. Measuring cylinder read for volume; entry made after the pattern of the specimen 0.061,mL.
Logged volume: 17,mL
